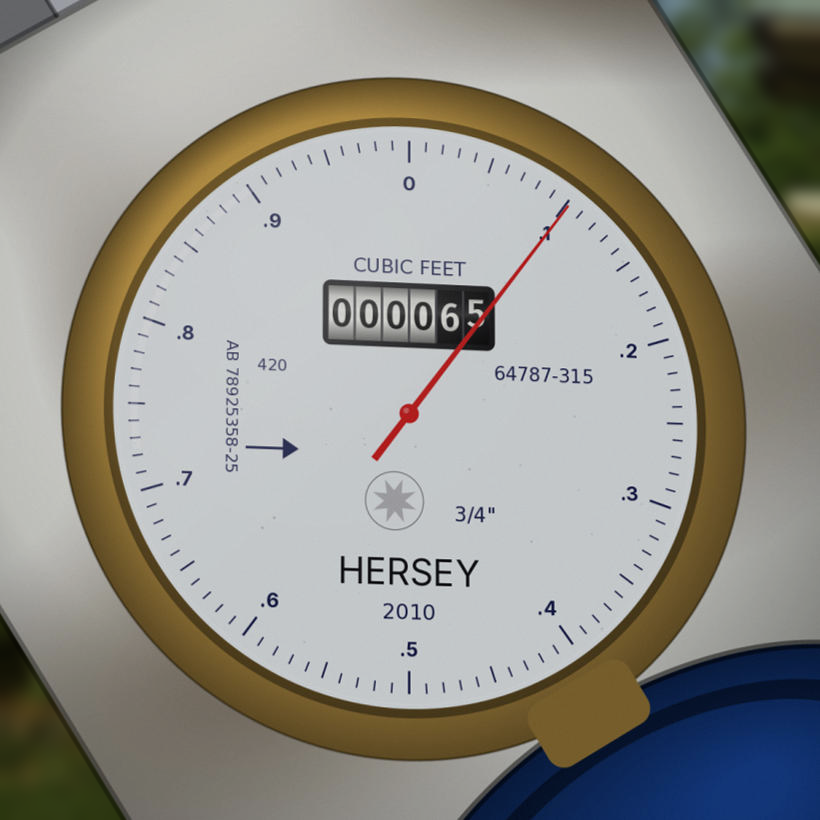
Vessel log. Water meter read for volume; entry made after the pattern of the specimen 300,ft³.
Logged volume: 65.10,ft³
